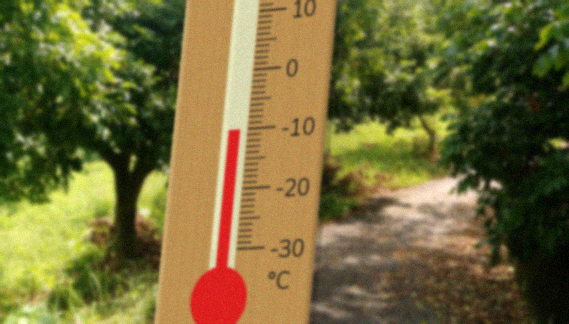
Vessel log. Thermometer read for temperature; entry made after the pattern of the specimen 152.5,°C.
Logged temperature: -10,°C
